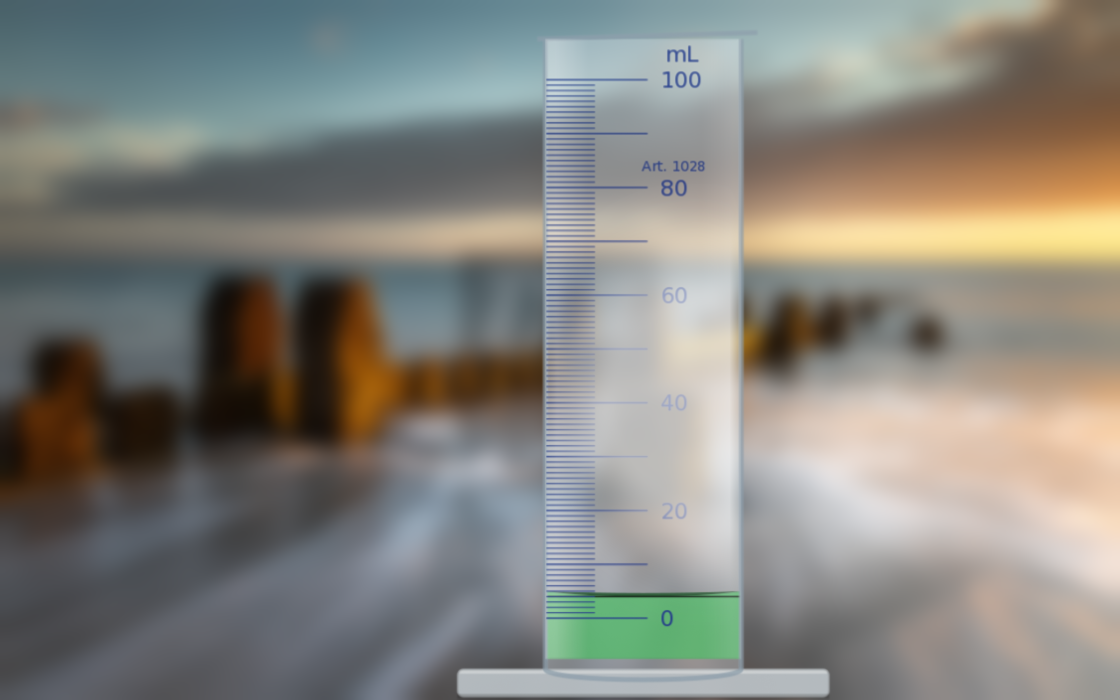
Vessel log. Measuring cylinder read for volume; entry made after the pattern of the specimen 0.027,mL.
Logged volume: 4,mL
